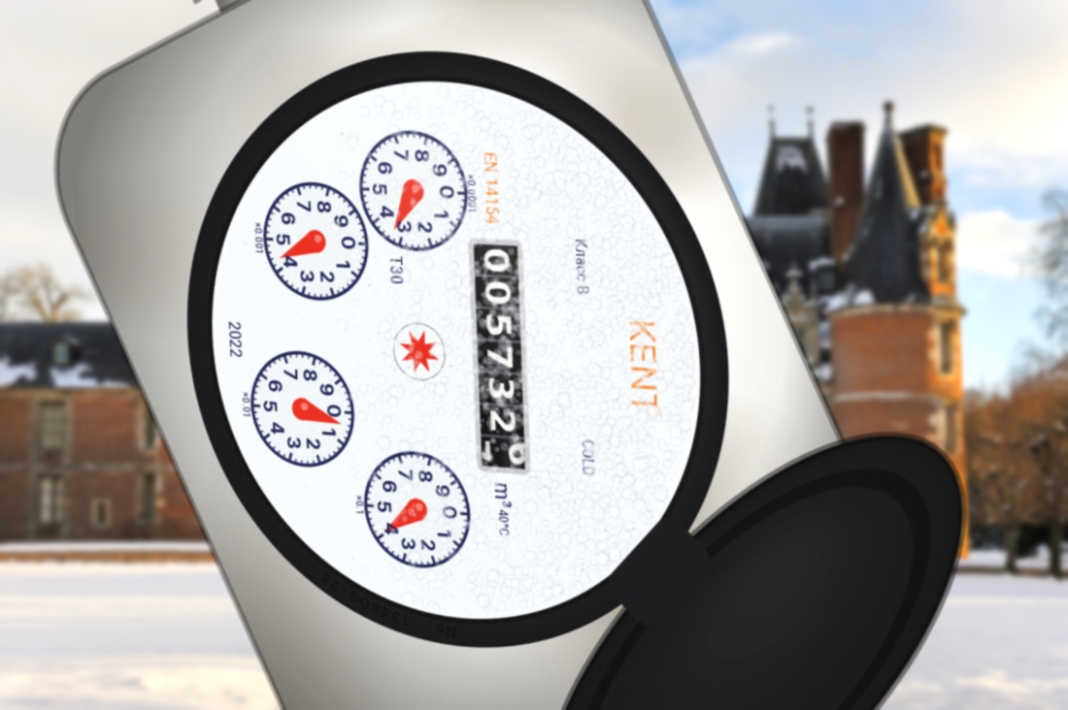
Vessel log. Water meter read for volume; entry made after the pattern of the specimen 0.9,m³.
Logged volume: 57326.4043,m³
